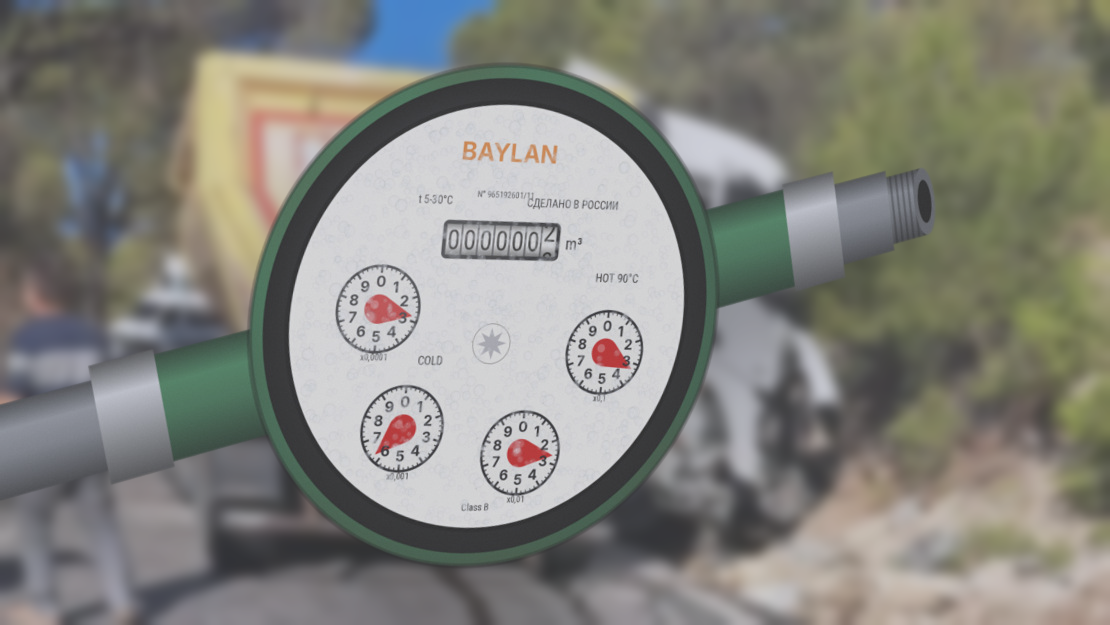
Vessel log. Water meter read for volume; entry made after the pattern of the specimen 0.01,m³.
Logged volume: 2.3262,m³
